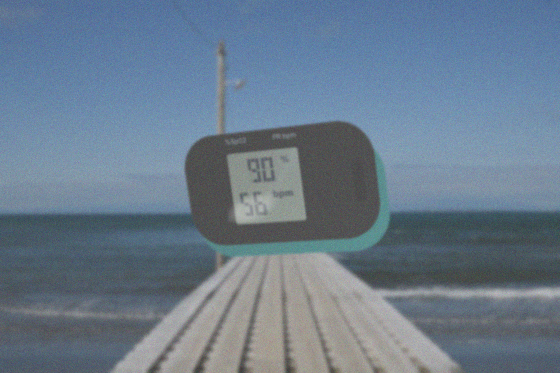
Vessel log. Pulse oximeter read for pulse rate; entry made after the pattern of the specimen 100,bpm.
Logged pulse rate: 56,bpm
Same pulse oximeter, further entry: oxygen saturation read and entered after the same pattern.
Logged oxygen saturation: 90,%
